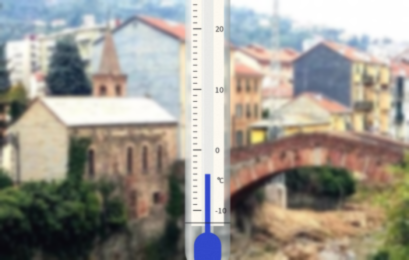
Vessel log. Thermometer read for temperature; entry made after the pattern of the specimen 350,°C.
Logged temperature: -4,°C
